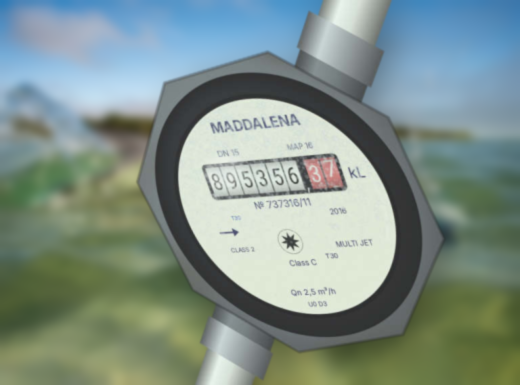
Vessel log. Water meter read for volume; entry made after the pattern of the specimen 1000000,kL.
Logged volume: 895356.37,kL
